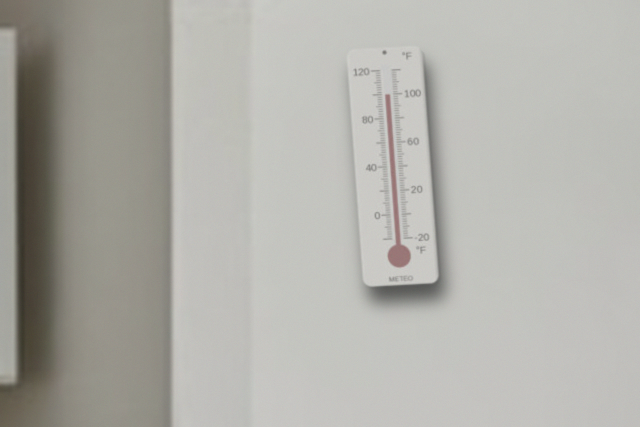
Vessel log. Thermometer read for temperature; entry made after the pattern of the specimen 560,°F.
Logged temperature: 100,°F
